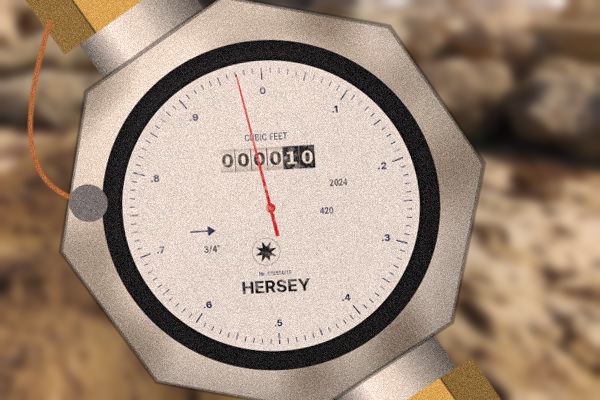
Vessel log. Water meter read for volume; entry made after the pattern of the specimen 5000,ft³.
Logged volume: 9.97,ft³
